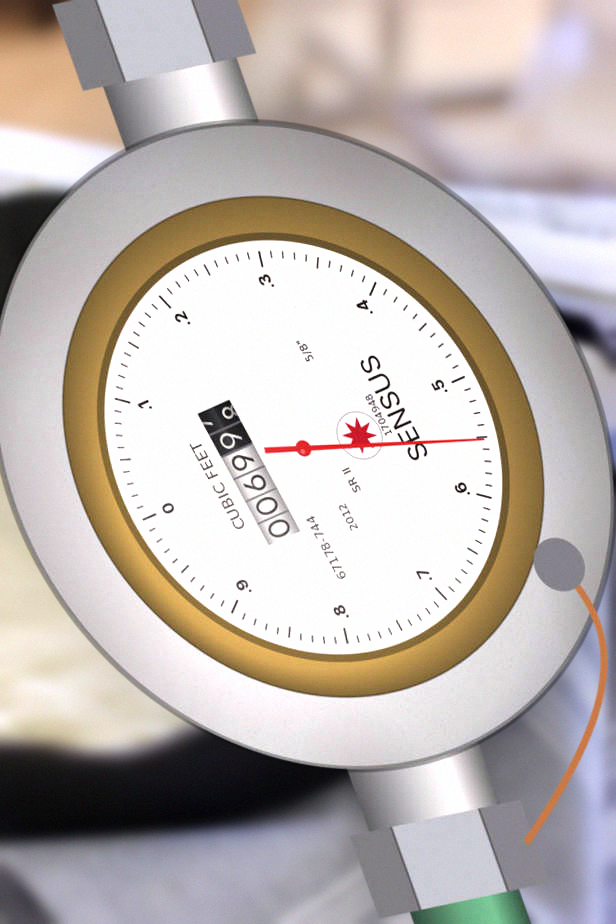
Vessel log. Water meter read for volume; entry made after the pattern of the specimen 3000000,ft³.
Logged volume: 6997.55,ft³
